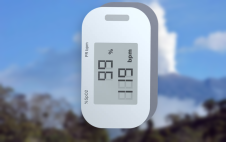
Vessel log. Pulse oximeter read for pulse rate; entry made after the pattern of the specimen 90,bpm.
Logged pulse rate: 119,bpm
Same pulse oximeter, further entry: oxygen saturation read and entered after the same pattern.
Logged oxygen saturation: 99,%
